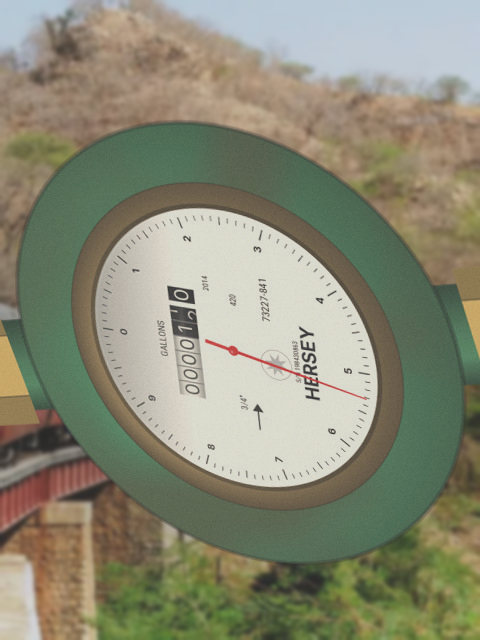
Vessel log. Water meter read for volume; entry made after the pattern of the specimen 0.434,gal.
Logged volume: 115.3,gal
